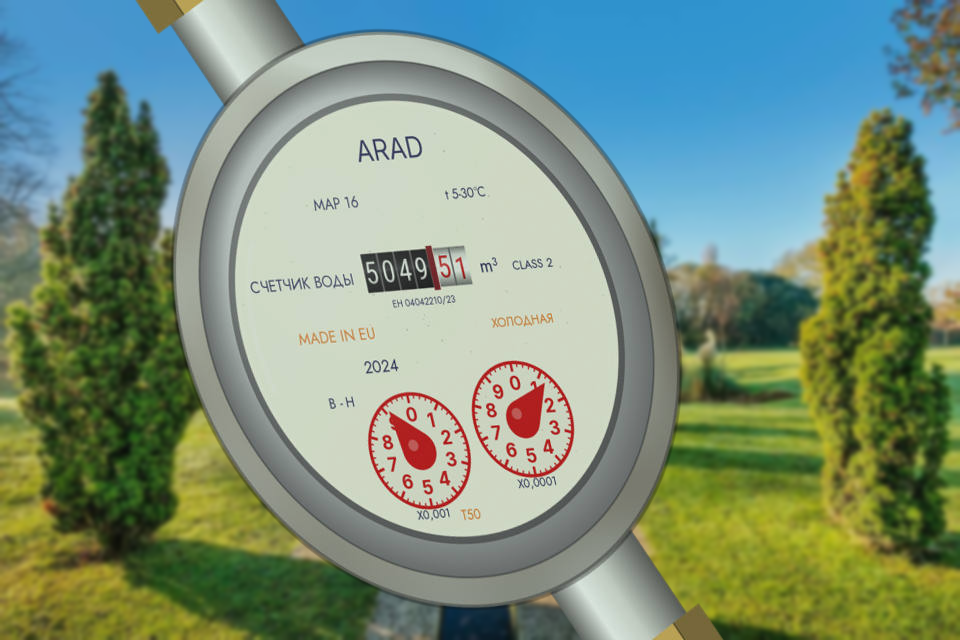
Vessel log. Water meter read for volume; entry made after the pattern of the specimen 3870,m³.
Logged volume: 5049.5091,m³
